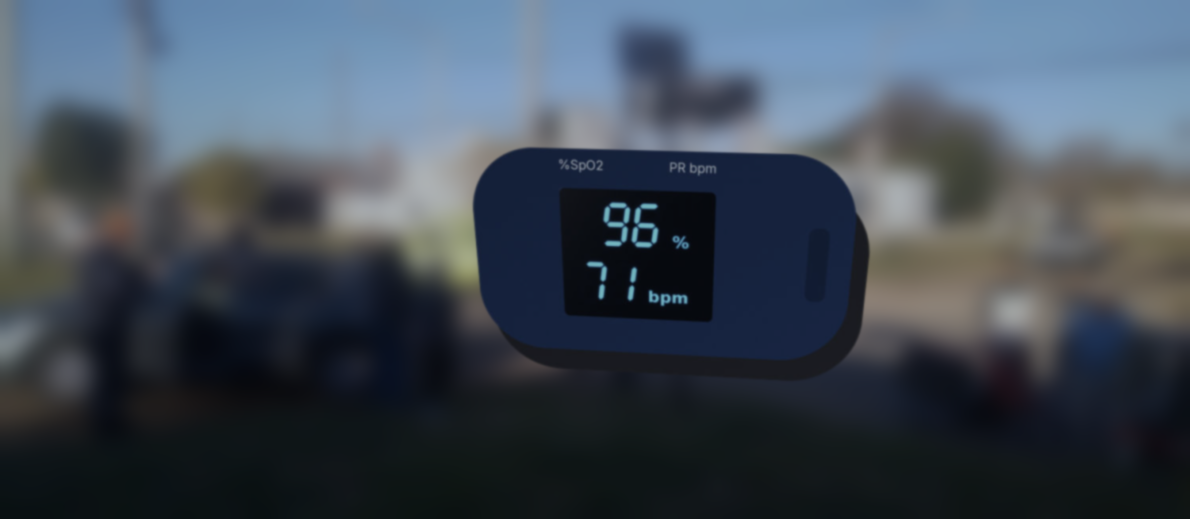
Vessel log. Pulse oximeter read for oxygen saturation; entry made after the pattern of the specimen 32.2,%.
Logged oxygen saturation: 96,%
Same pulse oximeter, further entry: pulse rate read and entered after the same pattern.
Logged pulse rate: 71,bpm
